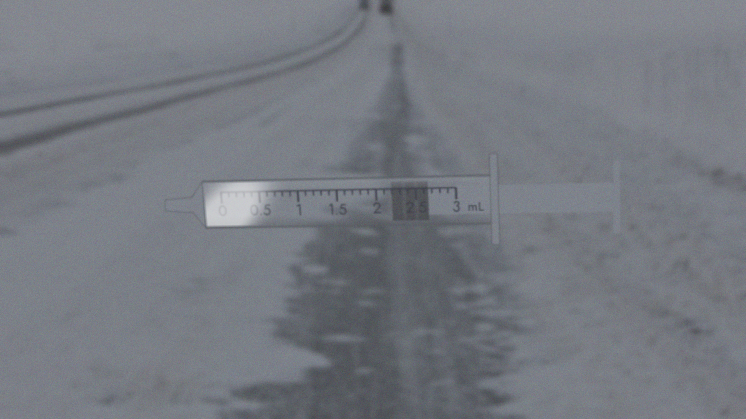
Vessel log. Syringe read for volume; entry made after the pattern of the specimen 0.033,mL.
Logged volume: 2.2,mL
